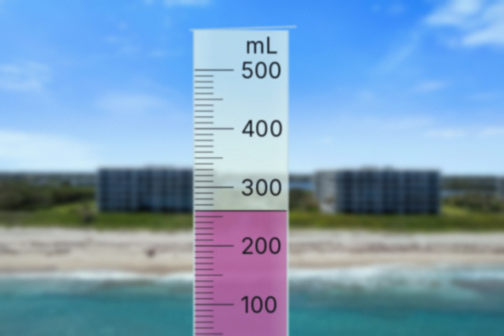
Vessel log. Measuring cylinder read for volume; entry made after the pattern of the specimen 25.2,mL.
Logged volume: 260,mL
